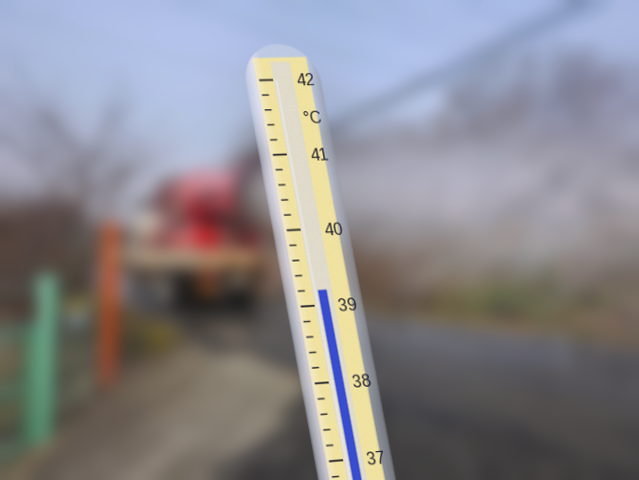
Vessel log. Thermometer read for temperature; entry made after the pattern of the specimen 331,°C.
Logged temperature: 39.2,°C
